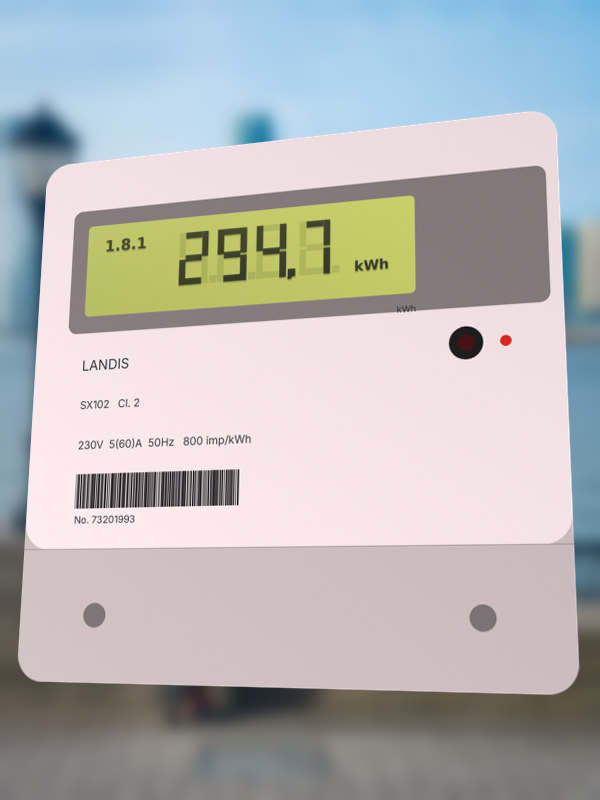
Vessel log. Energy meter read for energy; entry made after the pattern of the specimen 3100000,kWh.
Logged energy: 294.7,kWh
